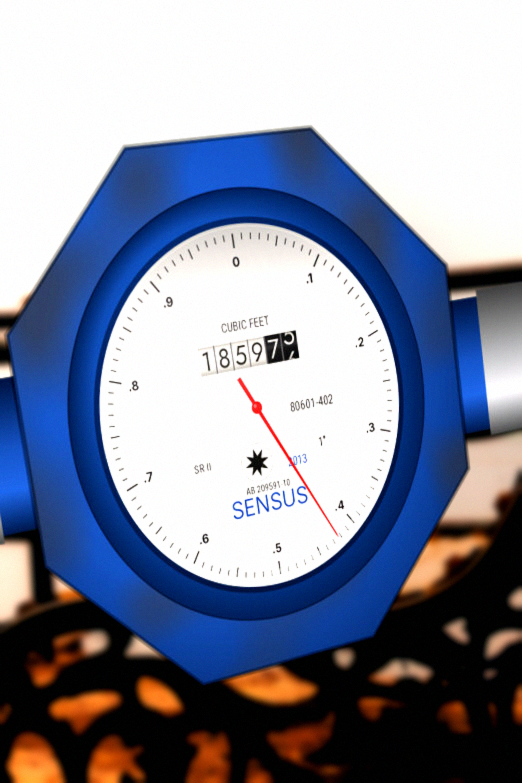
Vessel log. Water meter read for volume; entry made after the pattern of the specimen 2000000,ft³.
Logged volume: 185975.42,ft³
